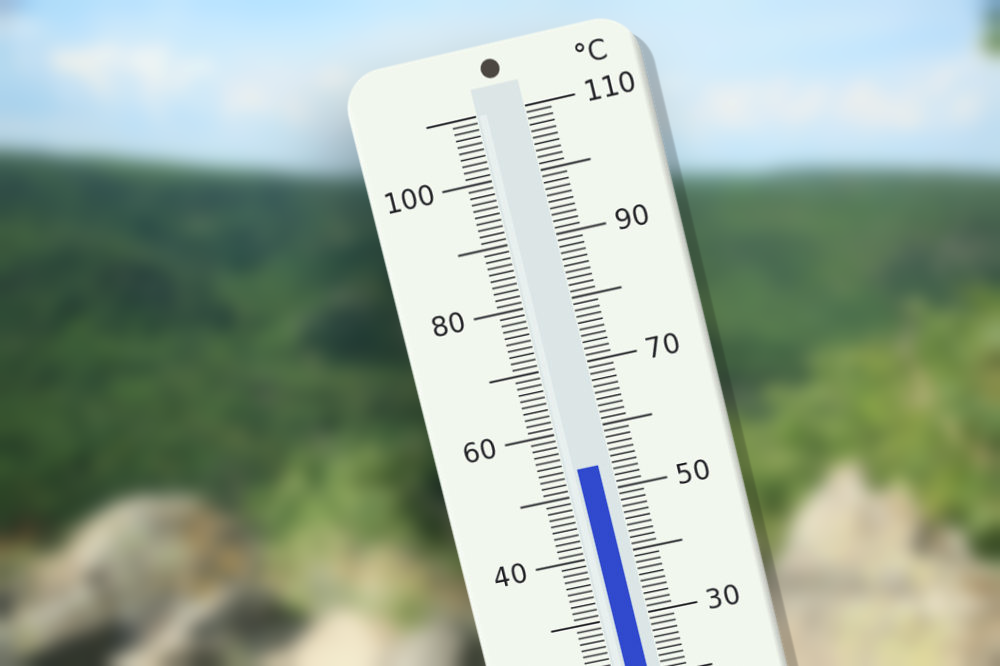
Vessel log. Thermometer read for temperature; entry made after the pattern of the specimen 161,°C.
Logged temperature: 54,°C
